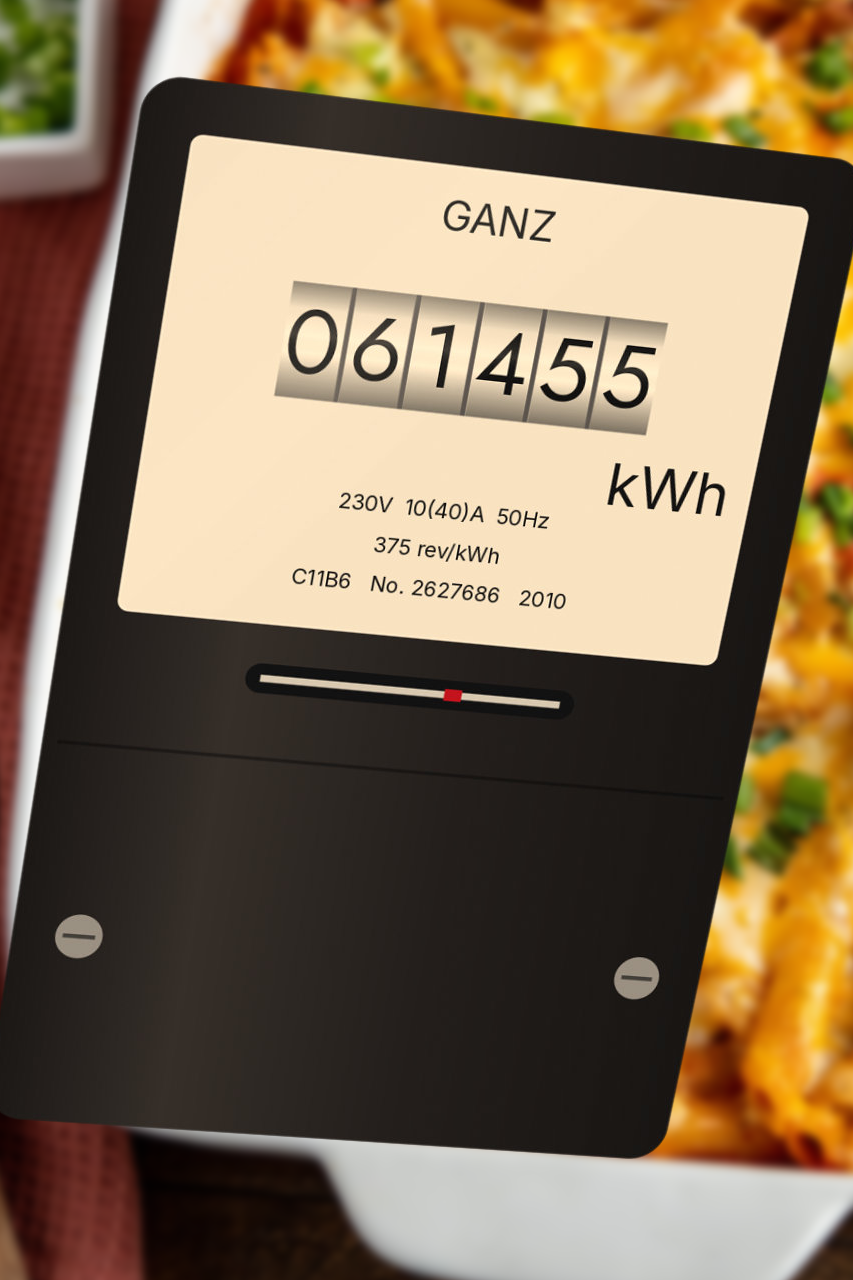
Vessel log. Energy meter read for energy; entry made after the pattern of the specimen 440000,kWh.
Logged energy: 61455,kWh
